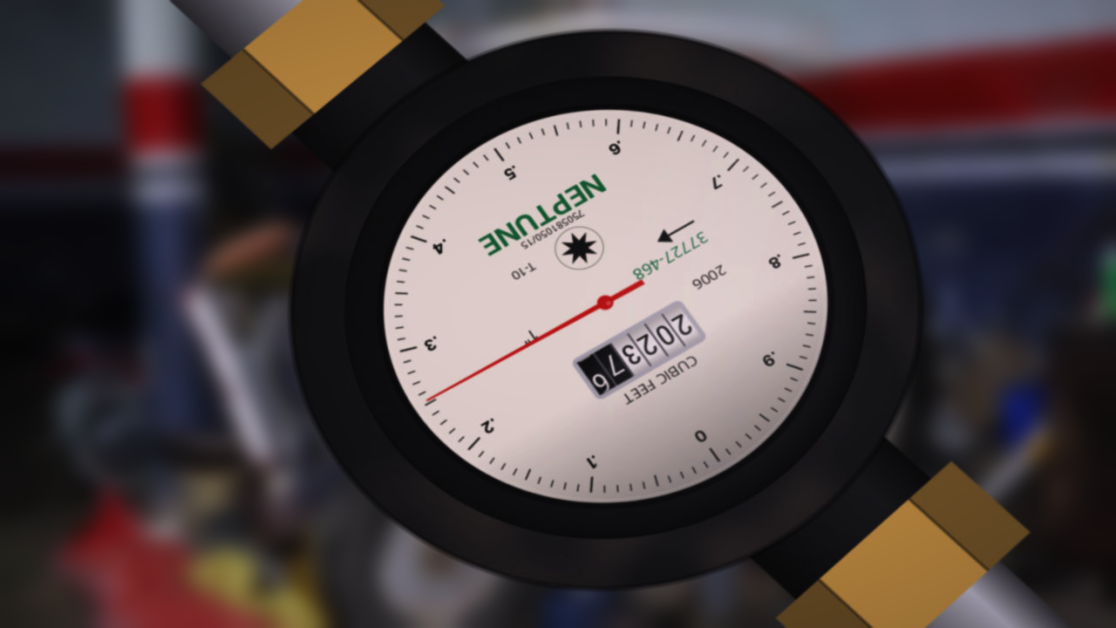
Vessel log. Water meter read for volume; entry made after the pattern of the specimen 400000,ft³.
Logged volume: 202376.25,ft³
